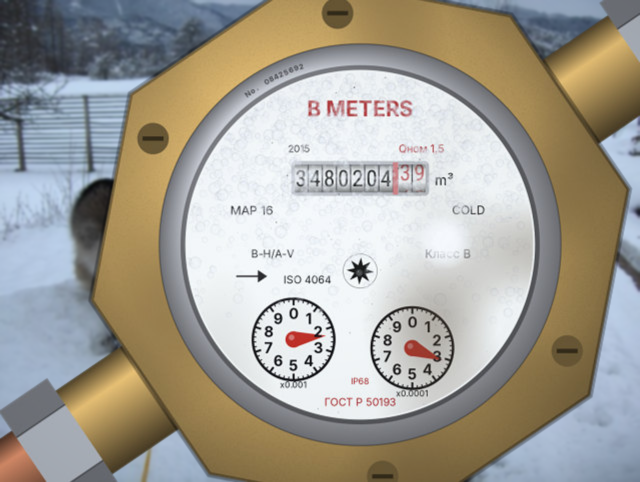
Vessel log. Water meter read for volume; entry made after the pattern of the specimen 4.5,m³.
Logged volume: 3480204.3923,m³
